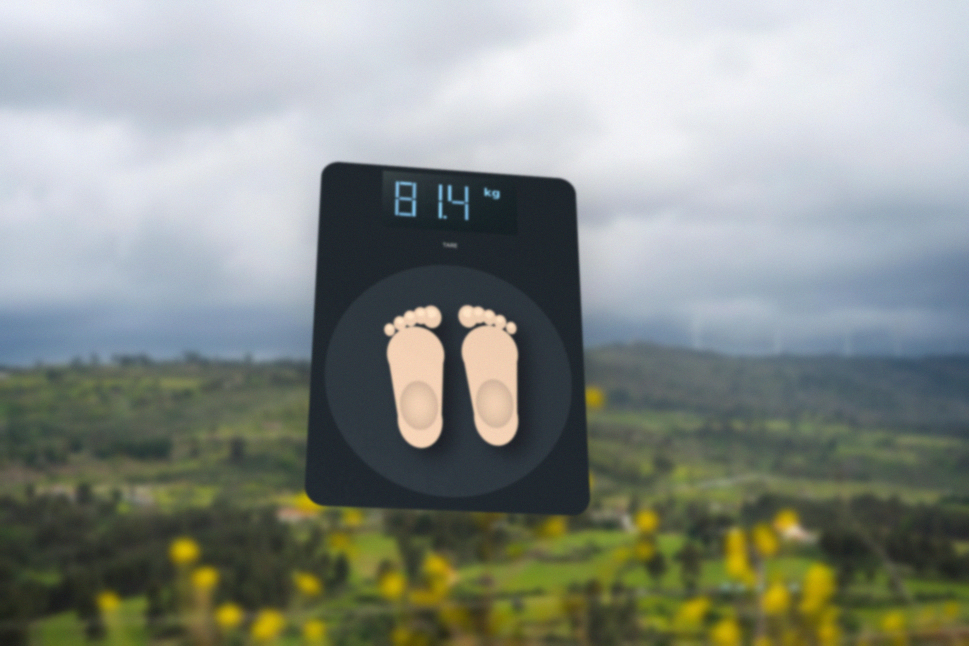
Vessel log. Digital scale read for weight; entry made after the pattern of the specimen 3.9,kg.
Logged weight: 81.4,kg
